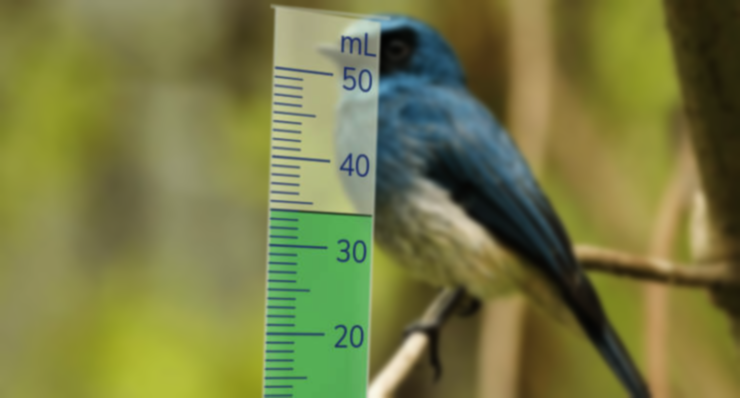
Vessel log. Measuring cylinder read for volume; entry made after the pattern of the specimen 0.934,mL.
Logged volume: 34,mL
